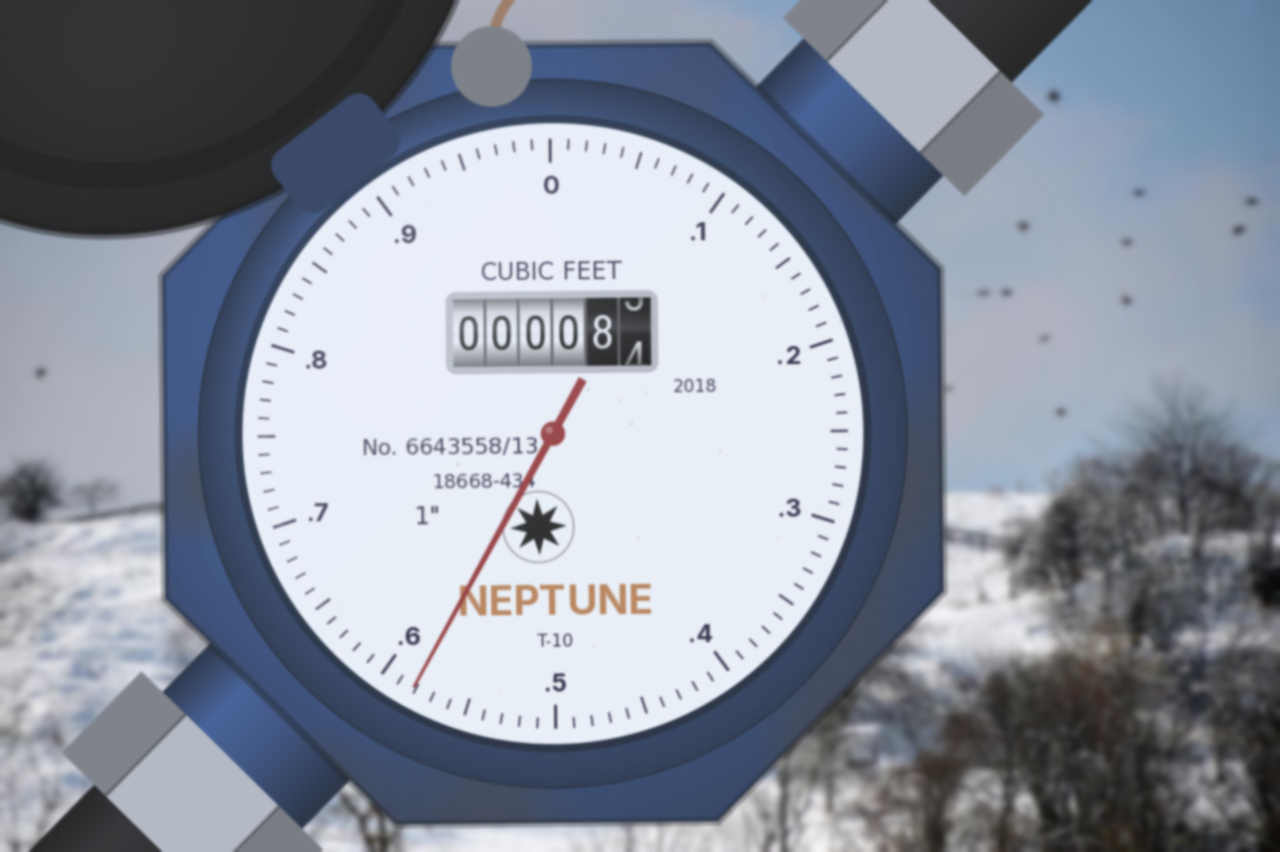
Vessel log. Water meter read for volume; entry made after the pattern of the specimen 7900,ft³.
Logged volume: 83.58,ft³
